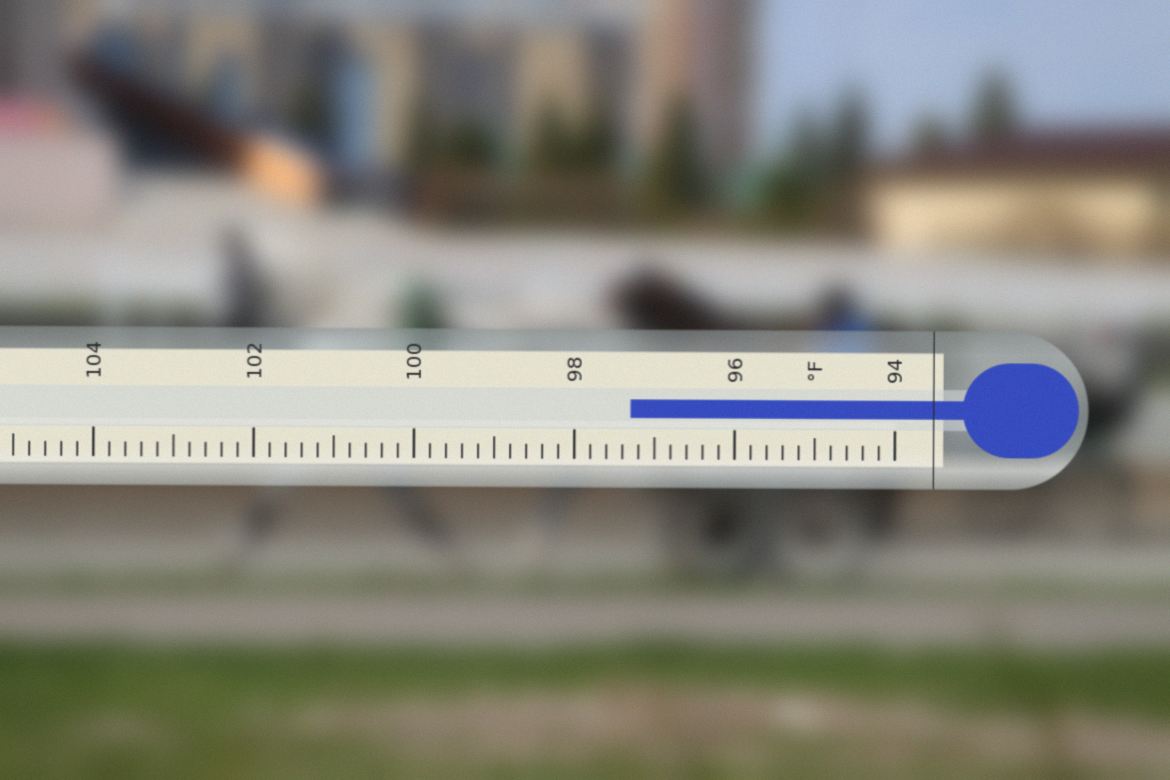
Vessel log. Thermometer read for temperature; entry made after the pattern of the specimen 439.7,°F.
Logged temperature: 97.3,°F
